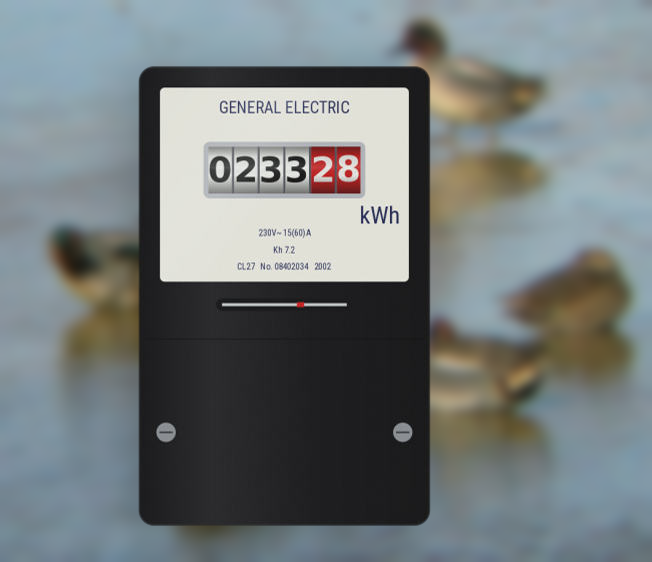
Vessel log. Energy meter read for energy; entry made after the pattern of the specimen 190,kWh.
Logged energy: 233.28,kWh
